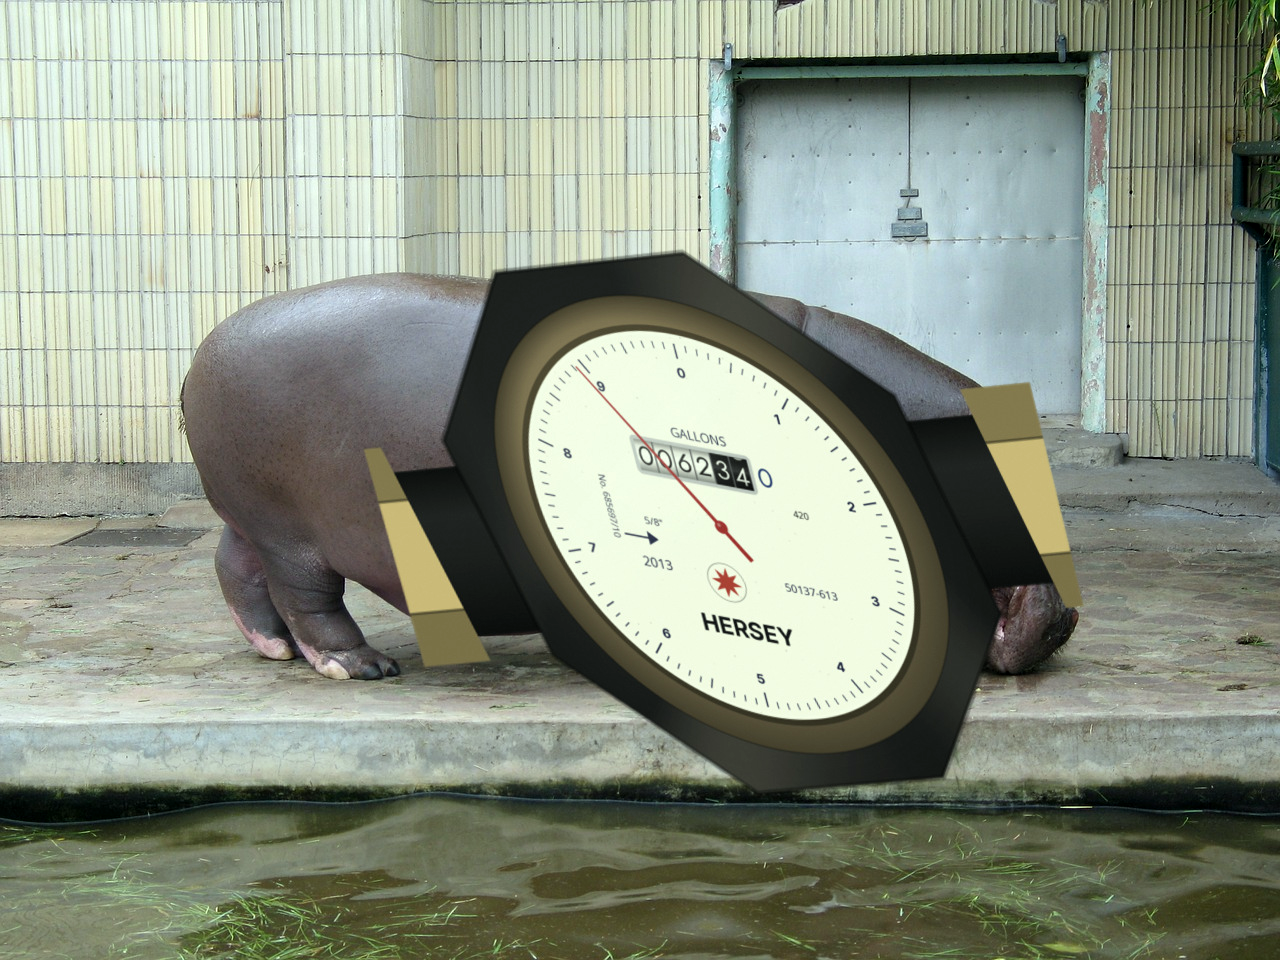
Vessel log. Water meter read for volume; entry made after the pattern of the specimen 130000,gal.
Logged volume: 62338.9,gal
